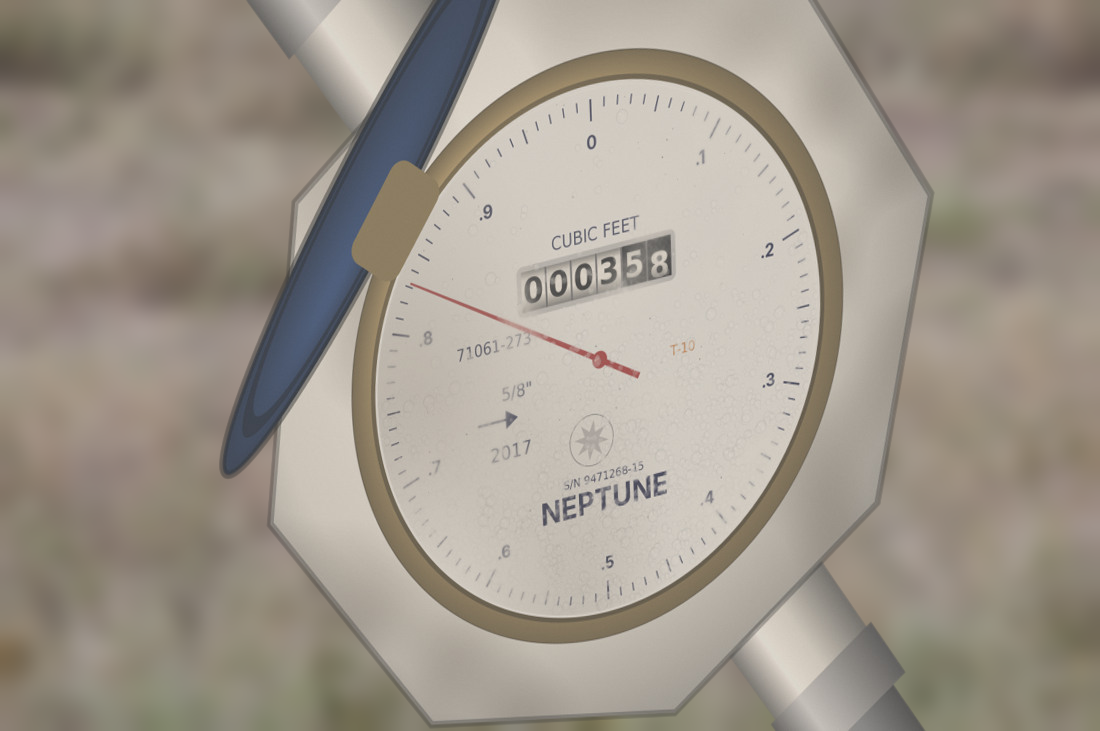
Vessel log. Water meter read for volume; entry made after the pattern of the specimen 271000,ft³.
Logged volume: 357.83,ft³
